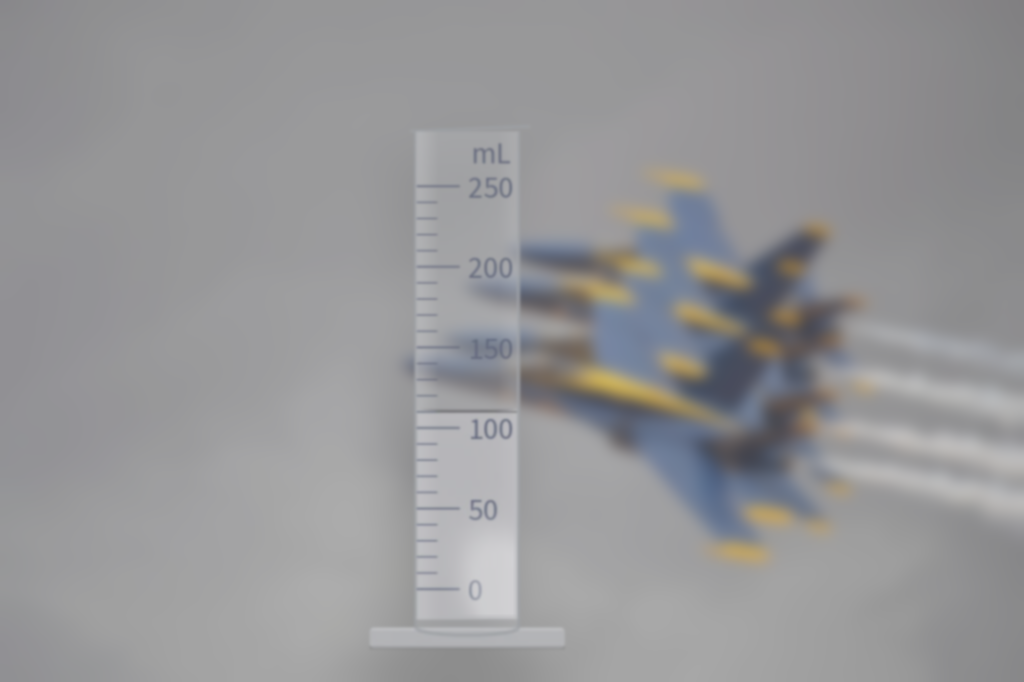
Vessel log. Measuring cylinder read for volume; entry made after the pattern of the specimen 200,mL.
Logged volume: 110,mL
